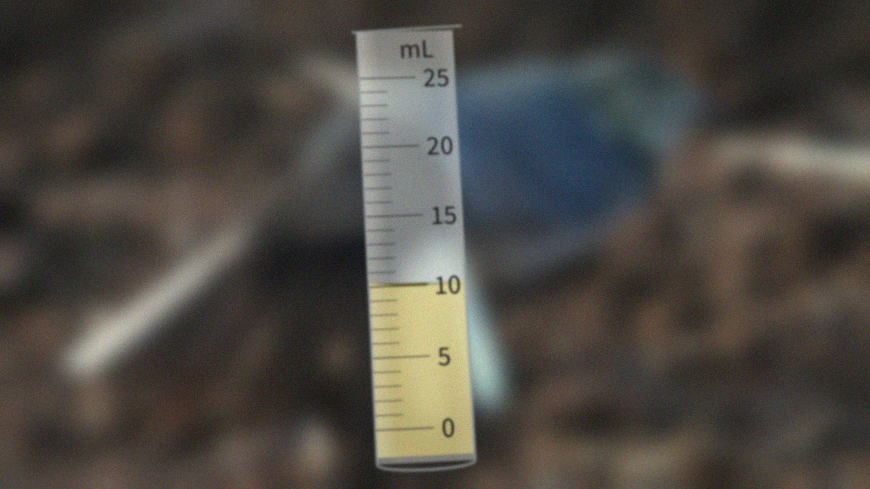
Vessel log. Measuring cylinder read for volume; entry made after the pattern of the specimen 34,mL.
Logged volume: 10,mL
